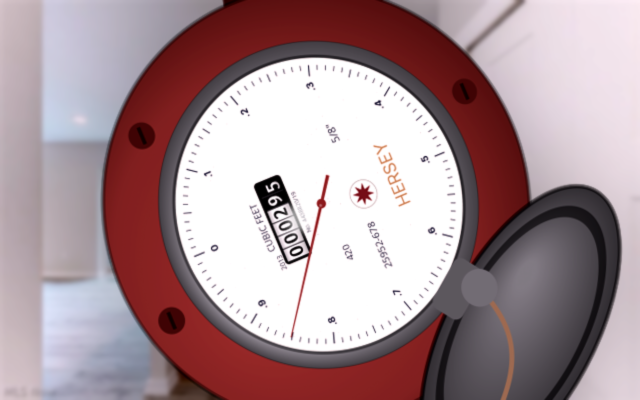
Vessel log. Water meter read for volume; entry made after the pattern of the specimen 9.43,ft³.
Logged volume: 294.85,ft³
